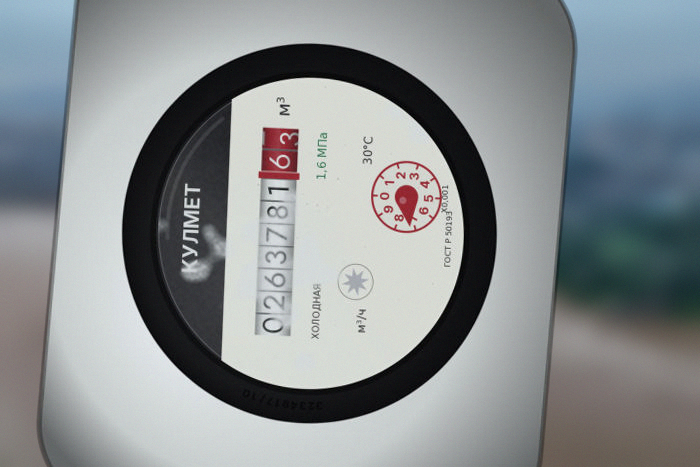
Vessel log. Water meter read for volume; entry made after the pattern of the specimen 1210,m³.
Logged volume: 263781.627,m³
